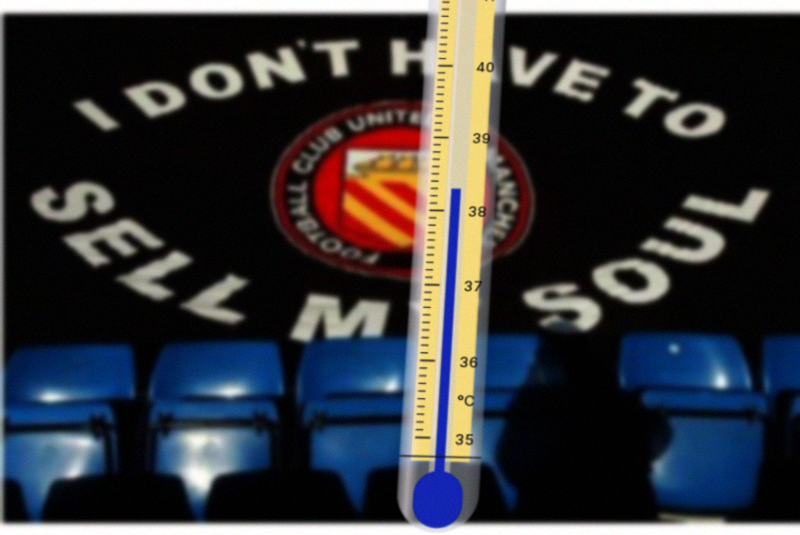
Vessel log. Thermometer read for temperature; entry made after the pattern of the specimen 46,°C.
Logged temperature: 38.3,°C
